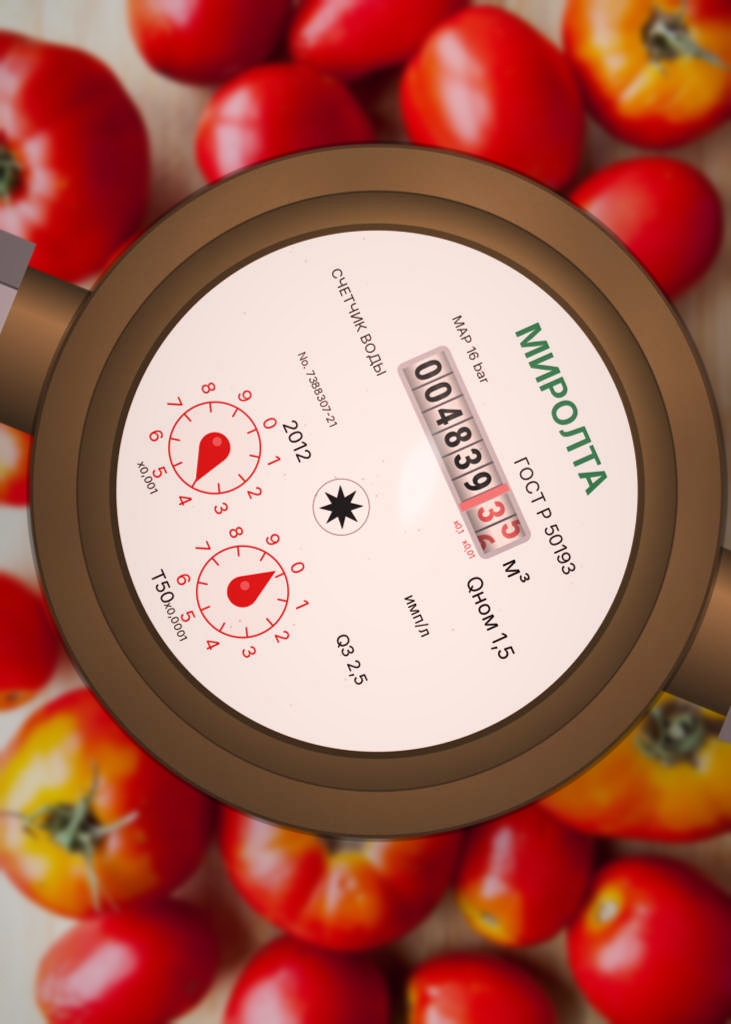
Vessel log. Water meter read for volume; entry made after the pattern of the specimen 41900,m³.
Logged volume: 4839.3539,m³
